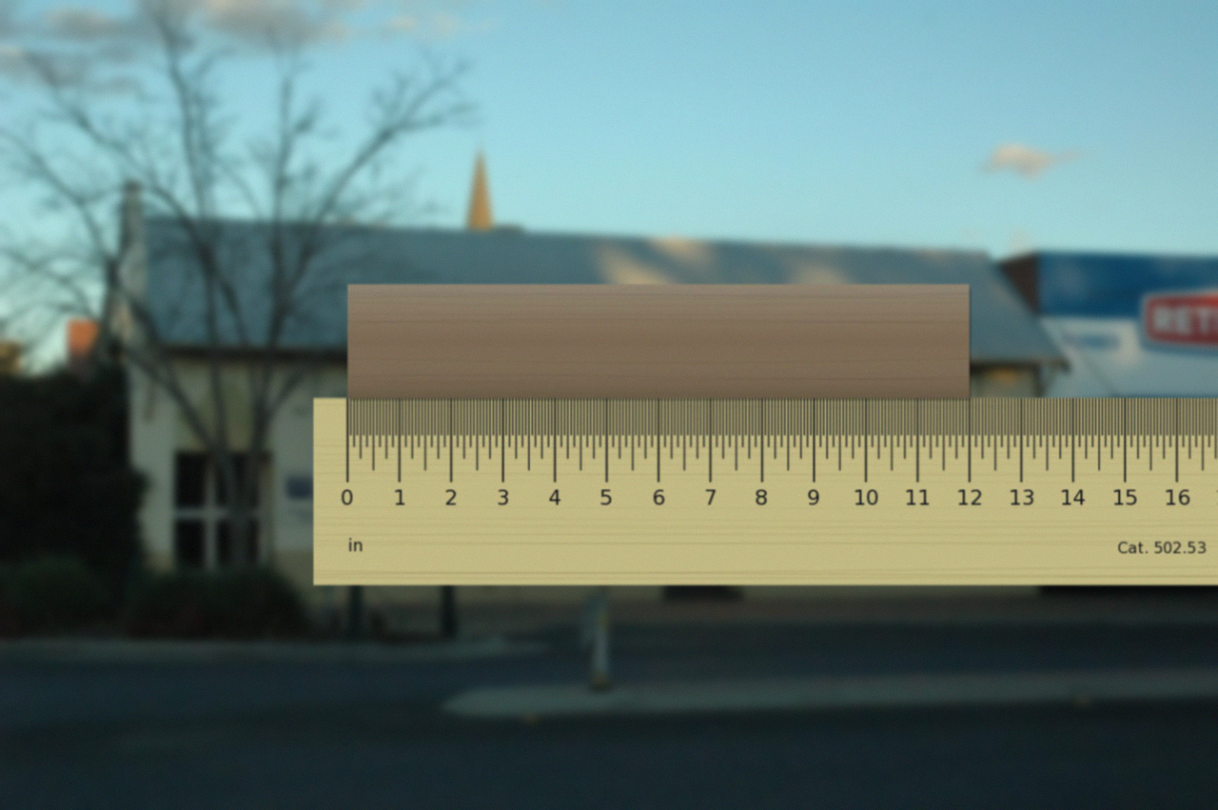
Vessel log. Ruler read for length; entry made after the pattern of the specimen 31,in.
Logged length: 12,in
